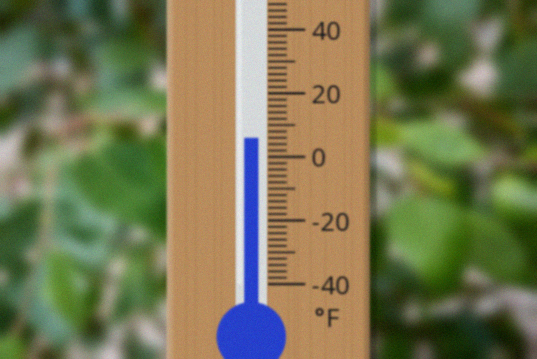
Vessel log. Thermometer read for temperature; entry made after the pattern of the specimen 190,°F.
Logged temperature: 6,°F
